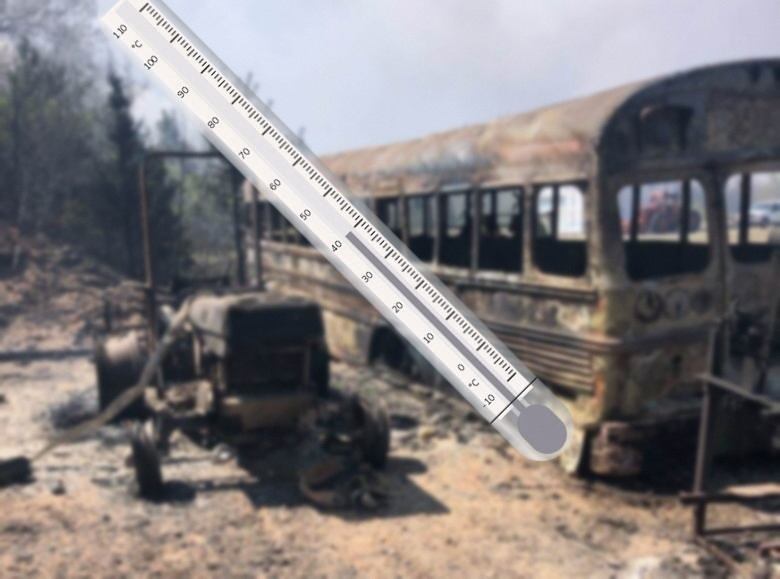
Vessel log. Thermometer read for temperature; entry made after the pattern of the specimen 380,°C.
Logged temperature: 40,°C
